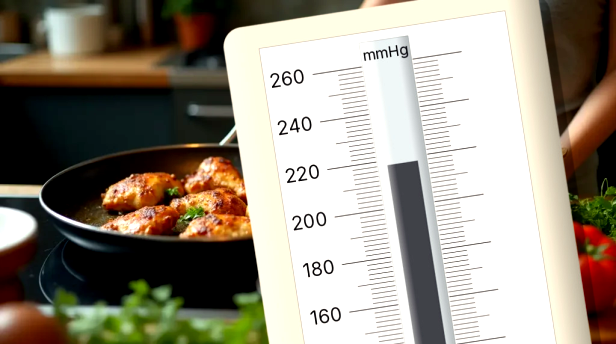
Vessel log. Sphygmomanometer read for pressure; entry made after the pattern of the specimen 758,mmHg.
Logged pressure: 218,mmHg
